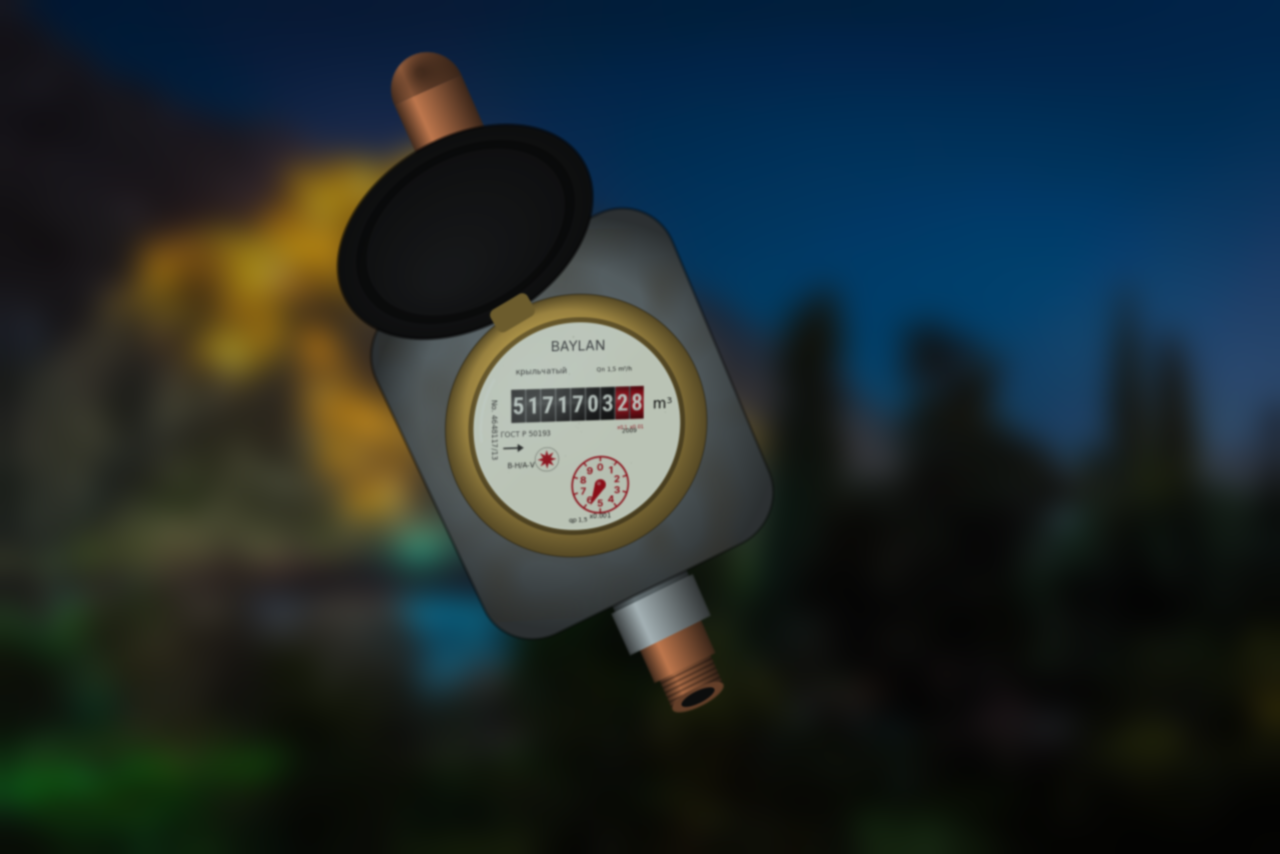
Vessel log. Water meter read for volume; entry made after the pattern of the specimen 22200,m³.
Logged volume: 5171703.285,m³
